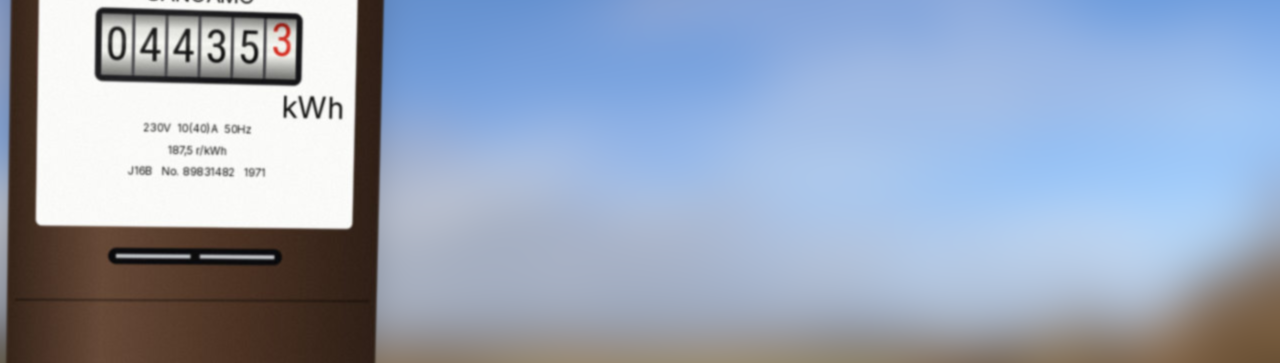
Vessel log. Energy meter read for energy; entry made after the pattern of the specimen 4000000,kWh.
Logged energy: 4435.3,kWh
